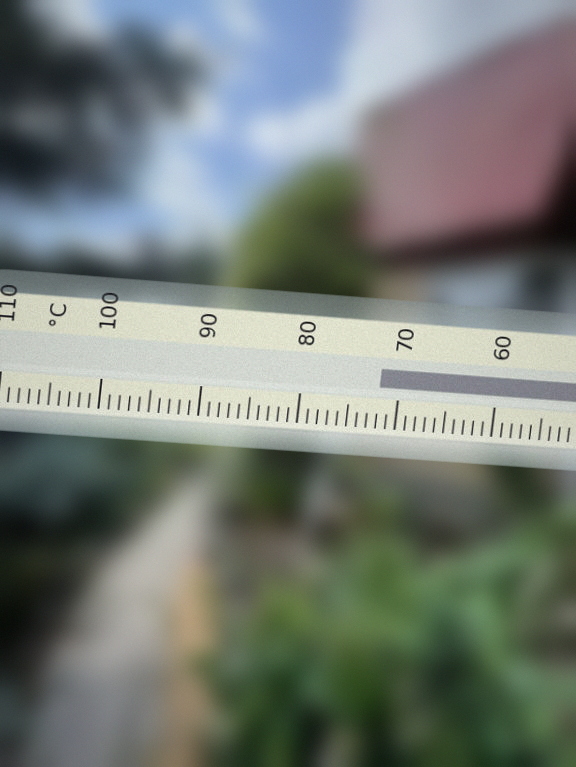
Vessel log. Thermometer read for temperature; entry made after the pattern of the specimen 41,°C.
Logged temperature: 72,°C
